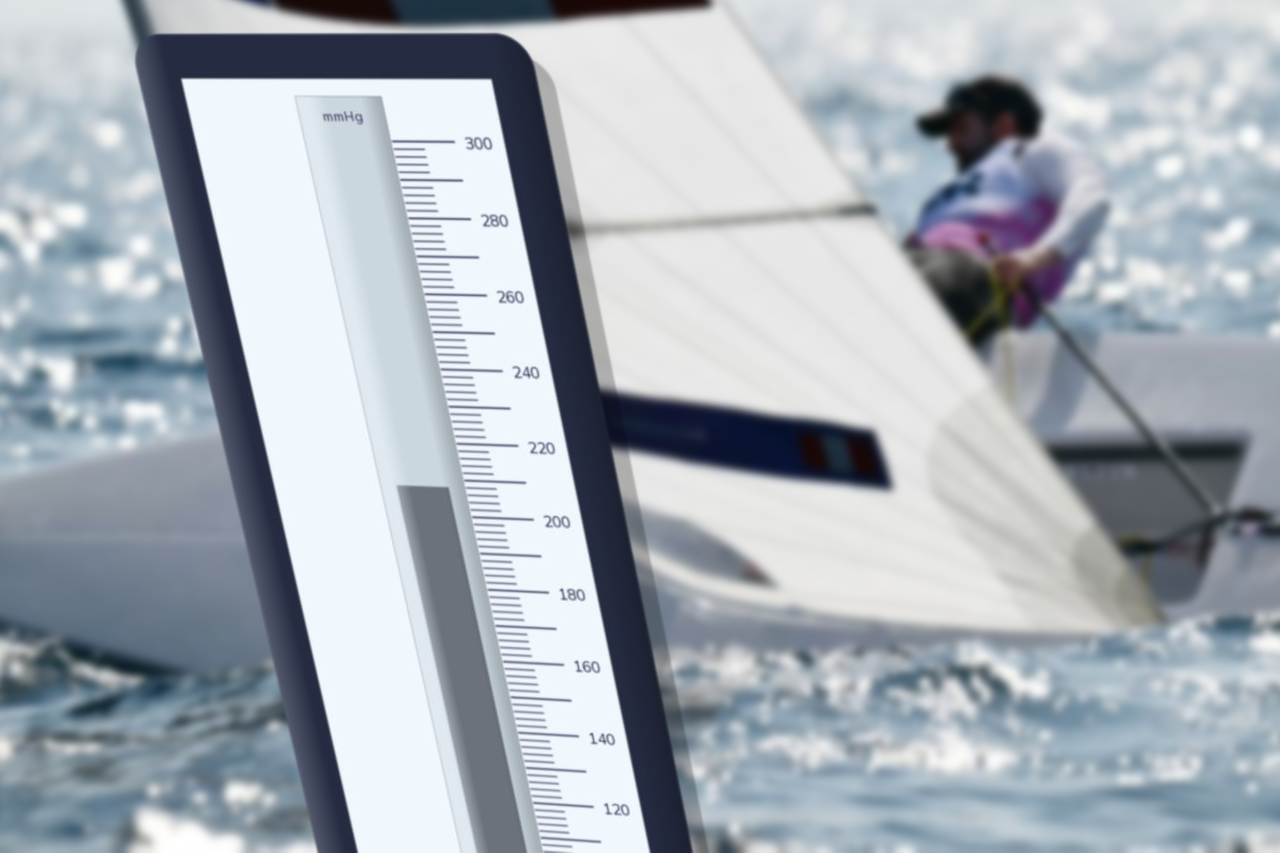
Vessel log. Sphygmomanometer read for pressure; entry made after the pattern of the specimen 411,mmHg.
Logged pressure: 208,mmHg
